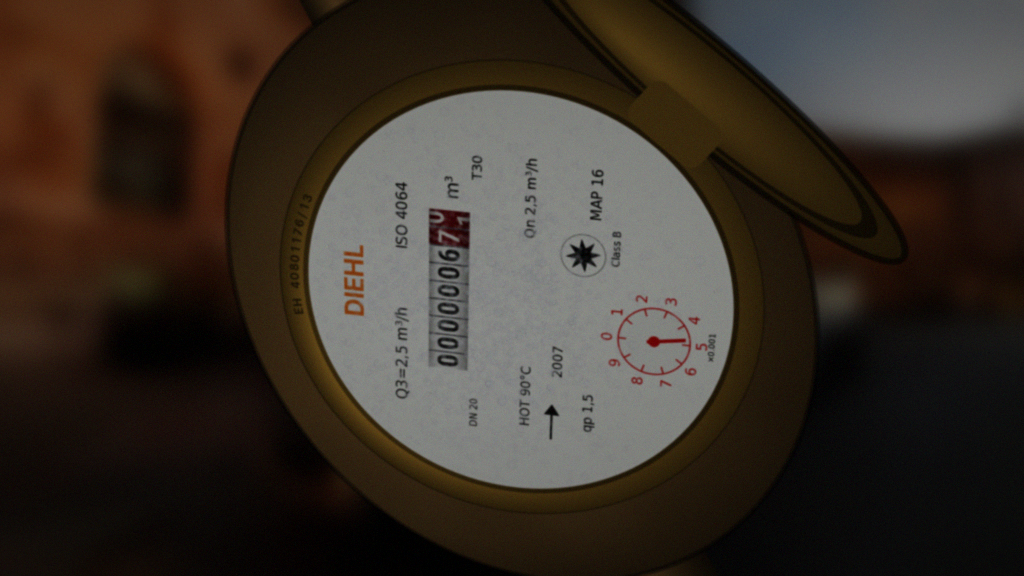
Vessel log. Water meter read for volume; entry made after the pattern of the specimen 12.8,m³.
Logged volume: 6.704,m³
